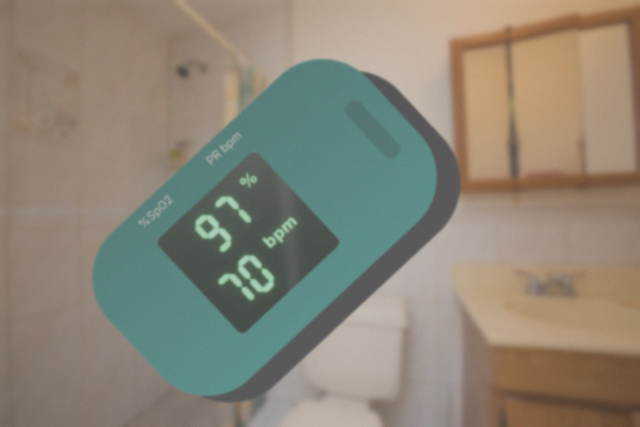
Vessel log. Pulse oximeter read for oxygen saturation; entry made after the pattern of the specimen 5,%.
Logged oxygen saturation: 97,%
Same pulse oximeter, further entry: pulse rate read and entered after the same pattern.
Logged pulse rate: 70,bpm
